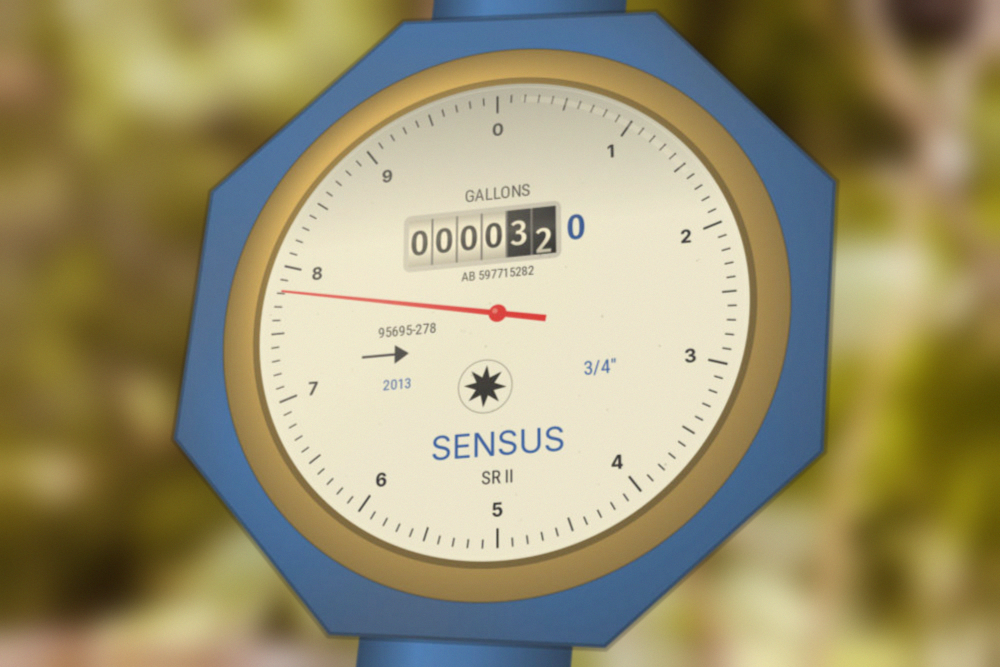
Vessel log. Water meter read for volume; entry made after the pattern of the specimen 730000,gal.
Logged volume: 317.8,gal
